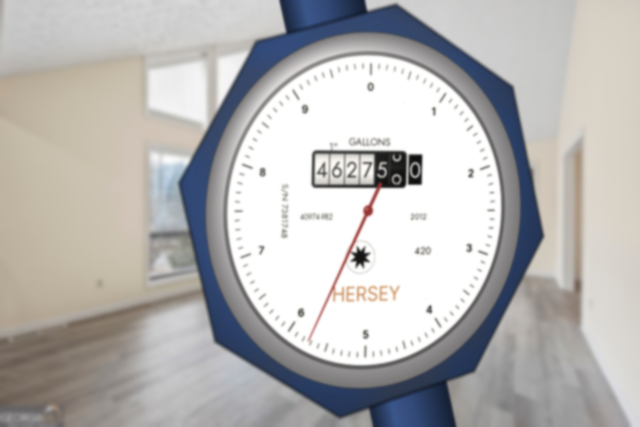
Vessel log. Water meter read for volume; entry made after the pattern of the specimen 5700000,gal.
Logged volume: 4627585.7,gal
